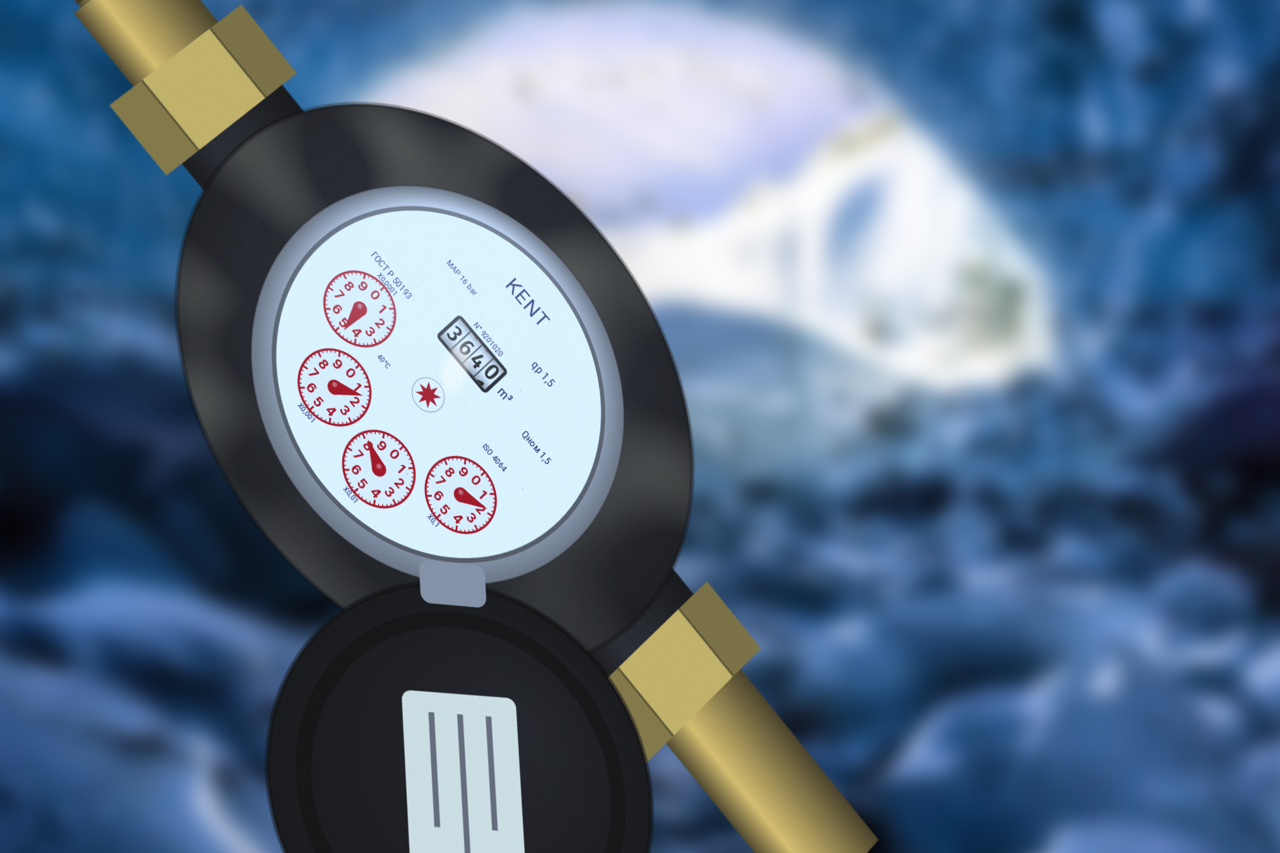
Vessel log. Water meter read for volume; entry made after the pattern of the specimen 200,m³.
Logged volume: 3640.1814,m³
